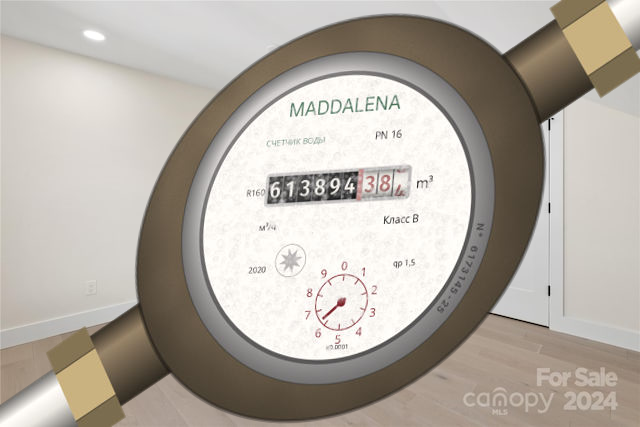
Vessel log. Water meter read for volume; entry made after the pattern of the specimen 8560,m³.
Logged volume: 613894.3836,m³
